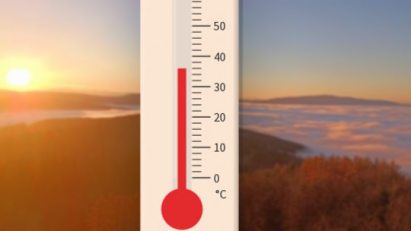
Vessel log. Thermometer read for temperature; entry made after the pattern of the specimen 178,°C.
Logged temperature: 36,°C
